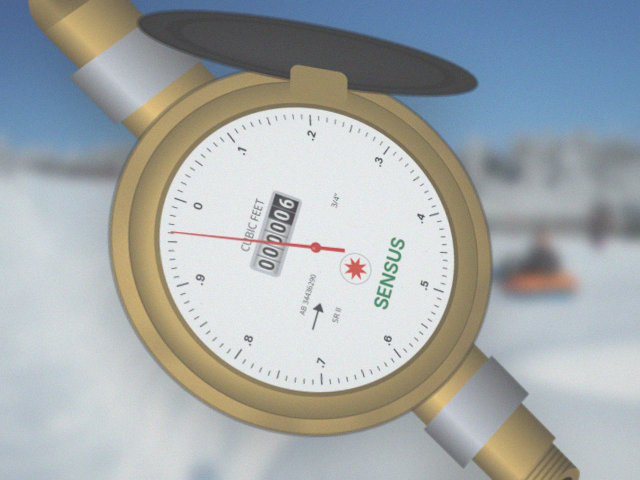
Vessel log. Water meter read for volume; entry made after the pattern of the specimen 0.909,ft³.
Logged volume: 5.96,ft³
